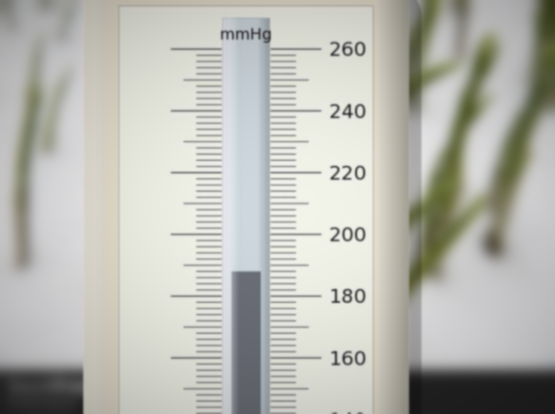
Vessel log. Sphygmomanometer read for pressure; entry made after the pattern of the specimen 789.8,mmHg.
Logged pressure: 188,mmHg
